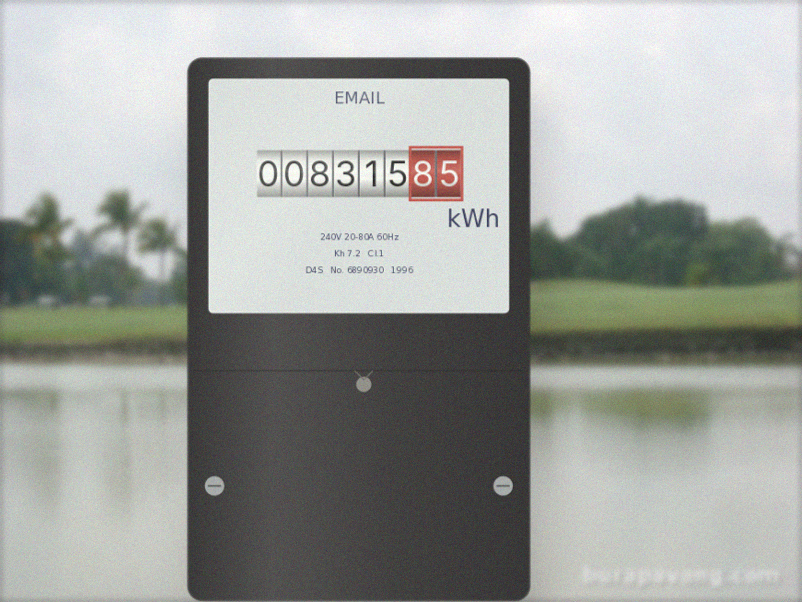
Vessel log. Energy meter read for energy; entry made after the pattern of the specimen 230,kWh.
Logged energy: 8315.85,kWh
